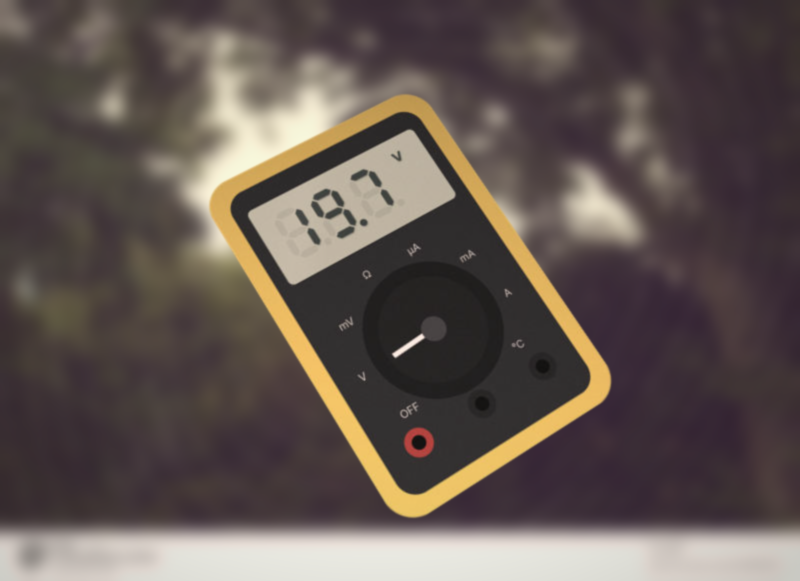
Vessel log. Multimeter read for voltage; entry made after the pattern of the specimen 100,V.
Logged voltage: 19.7,V
